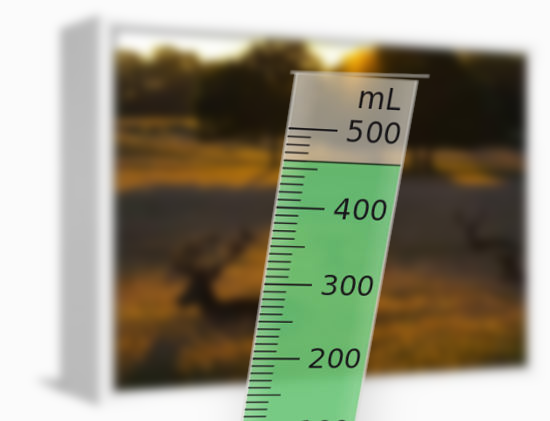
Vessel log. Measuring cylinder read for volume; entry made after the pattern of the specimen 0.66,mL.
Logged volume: 460,mL
